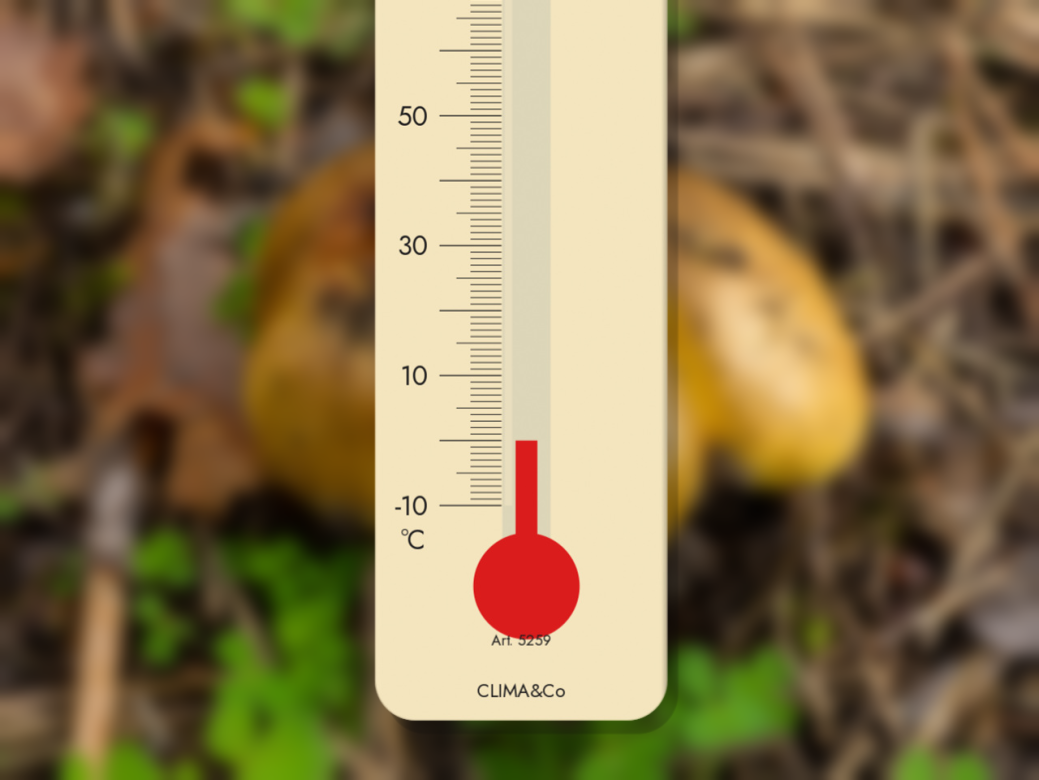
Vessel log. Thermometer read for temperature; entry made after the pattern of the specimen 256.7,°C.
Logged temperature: 0,°C
